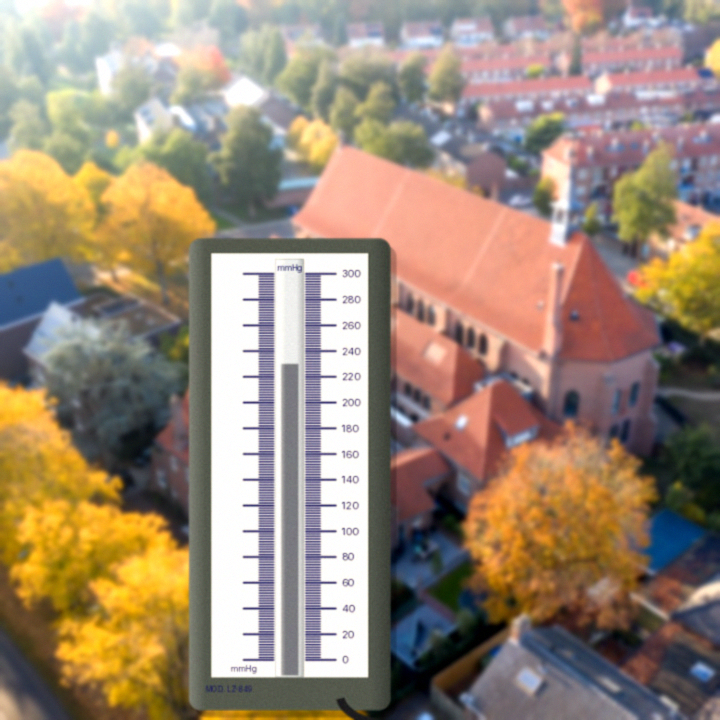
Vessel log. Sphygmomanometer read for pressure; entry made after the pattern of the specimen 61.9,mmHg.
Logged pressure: 230,mmHg
